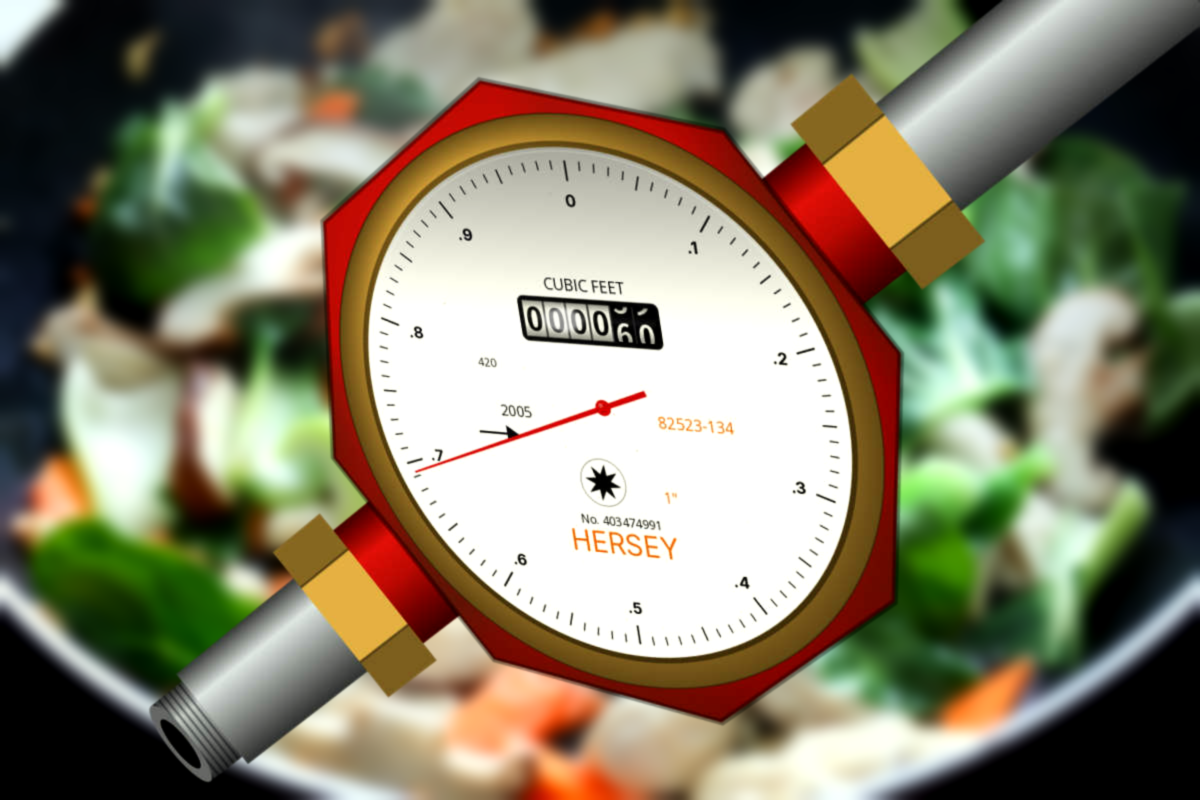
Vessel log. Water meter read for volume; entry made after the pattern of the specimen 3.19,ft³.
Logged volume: 59.69,ft³
